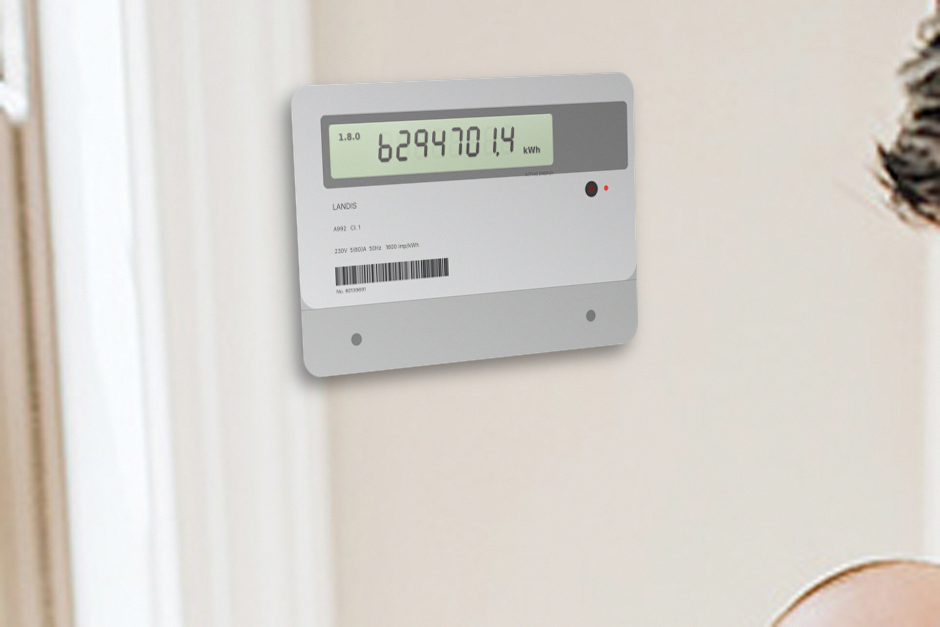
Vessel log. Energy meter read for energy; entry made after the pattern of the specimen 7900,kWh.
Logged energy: 6294701.4,kWh
